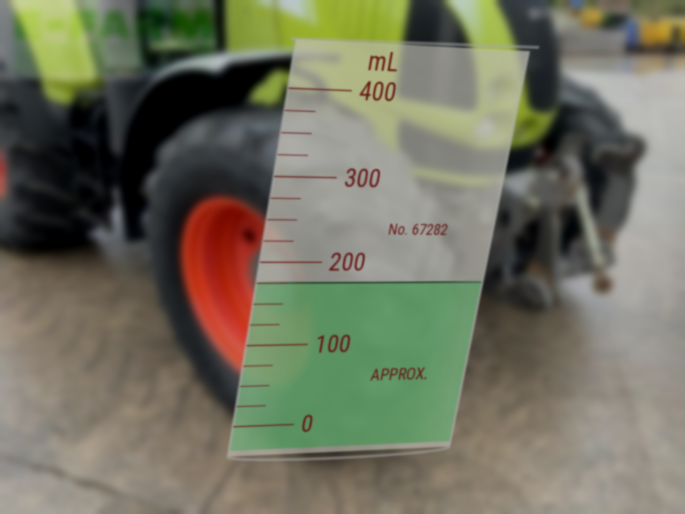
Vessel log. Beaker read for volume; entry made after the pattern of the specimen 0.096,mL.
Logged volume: 175,mL
